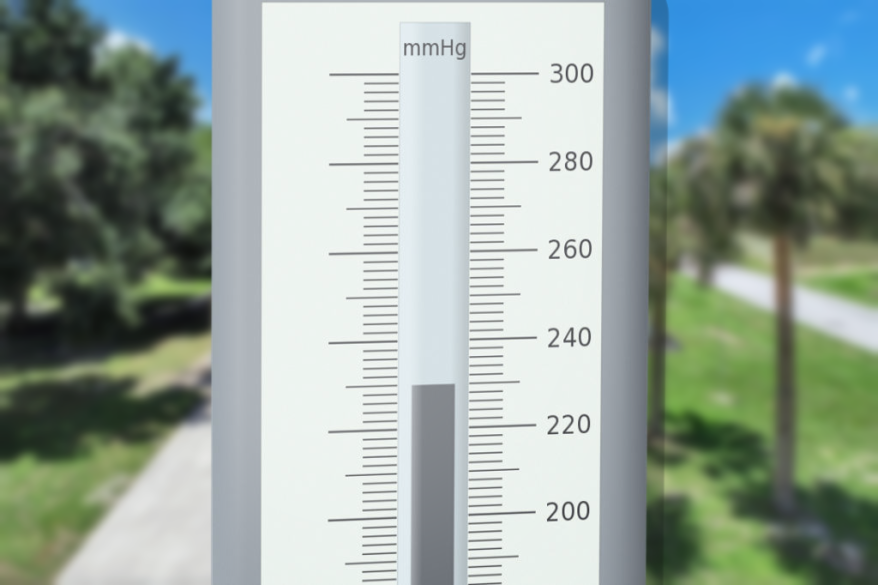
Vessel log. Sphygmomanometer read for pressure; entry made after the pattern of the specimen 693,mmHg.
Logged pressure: 230,mmHg
